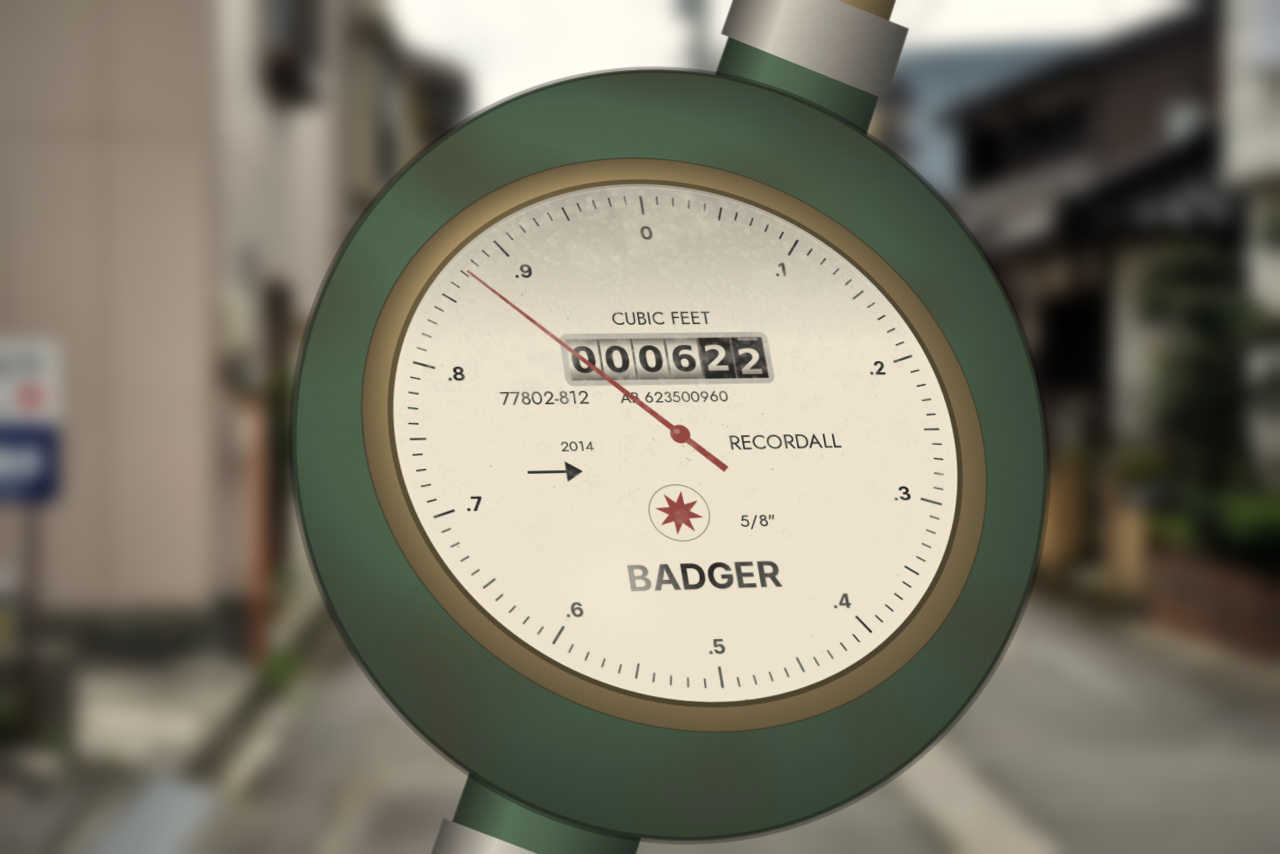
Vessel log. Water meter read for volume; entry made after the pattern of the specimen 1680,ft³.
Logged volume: 621.87,ft³
